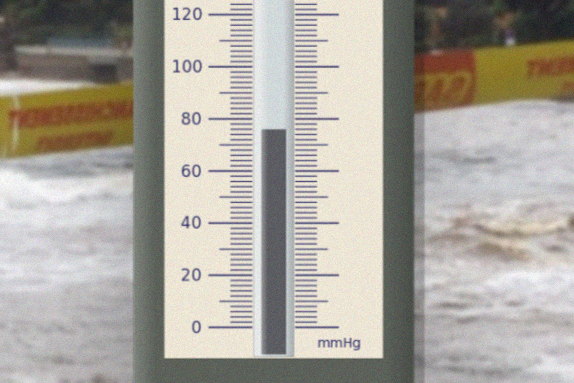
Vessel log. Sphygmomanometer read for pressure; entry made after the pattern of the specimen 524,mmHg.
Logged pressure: 76,mmHg
